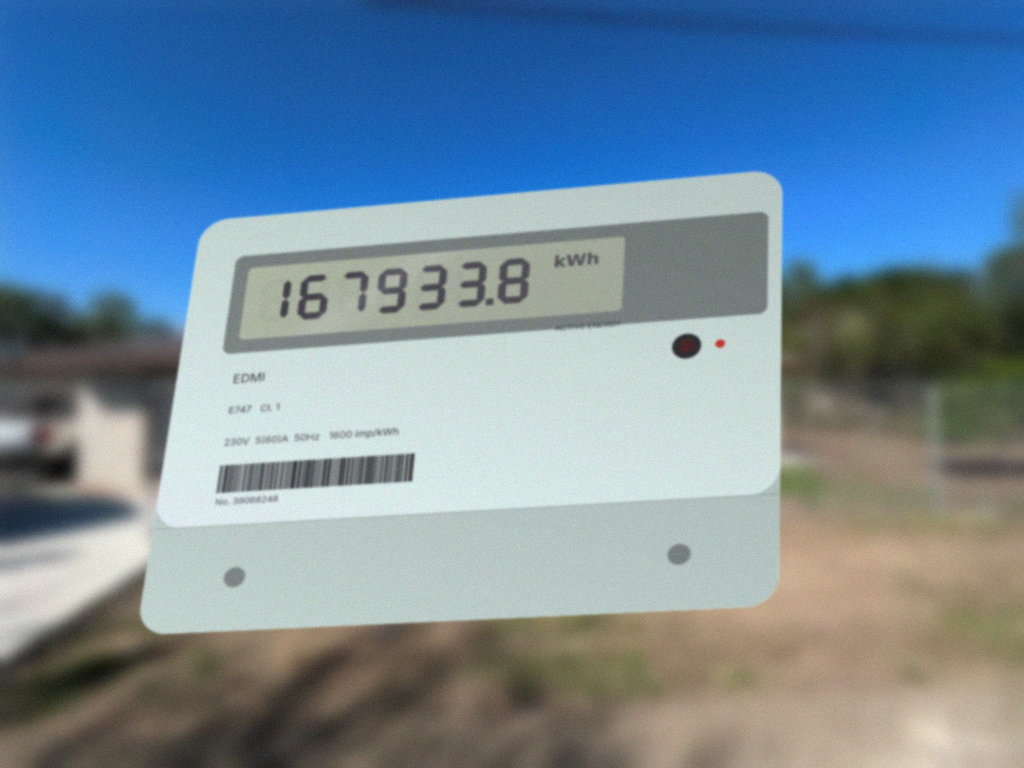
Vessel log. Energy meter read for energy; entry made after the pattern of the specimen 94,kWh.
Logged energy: 167933.8,kWh
